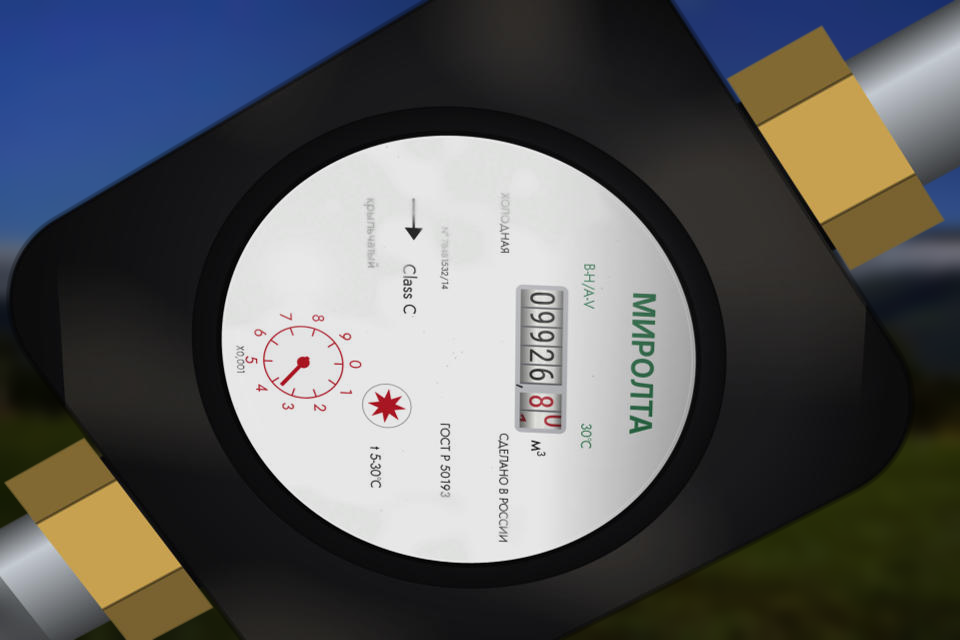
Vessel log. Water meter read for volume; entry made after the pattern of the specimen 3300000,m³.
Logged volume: 9926.803,m³
